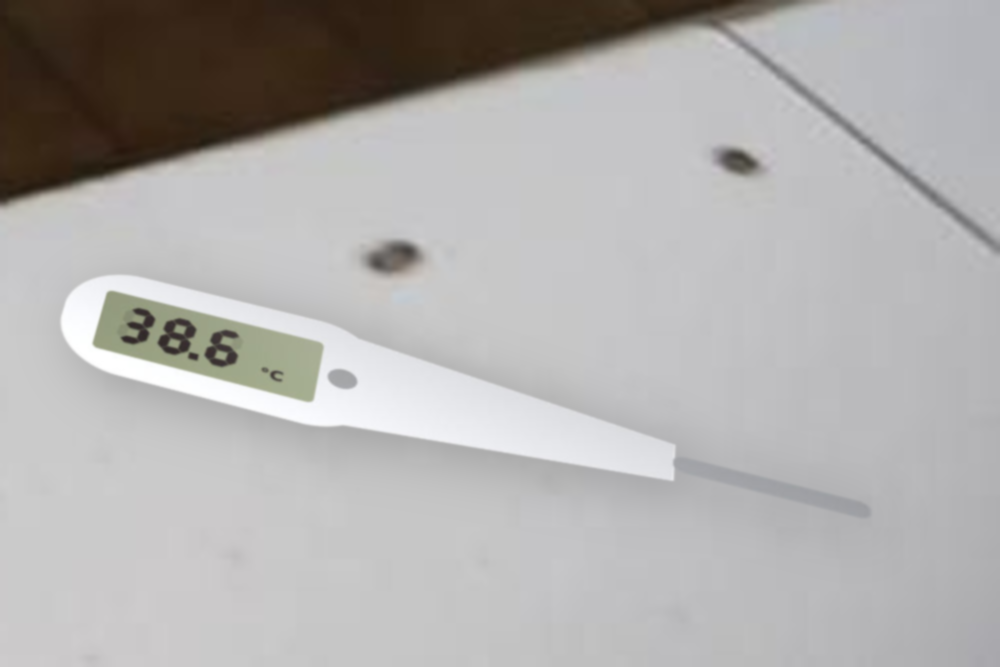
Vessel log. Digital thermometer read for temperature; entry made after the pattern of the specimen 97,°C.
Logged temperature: 38.6,°C
